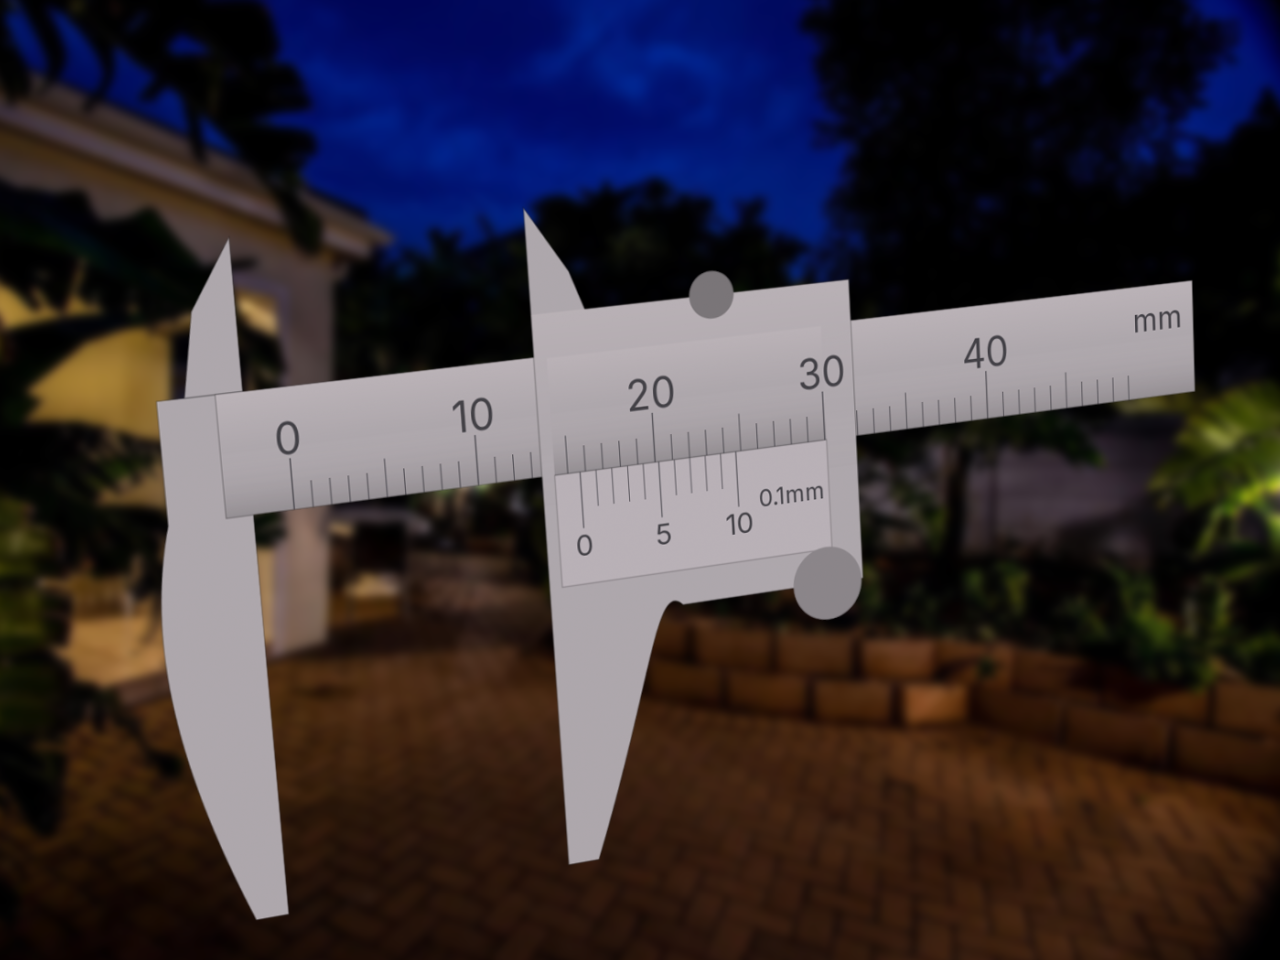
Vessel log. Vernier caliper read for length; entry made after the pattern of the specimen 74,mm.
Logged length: 15.7,mm
